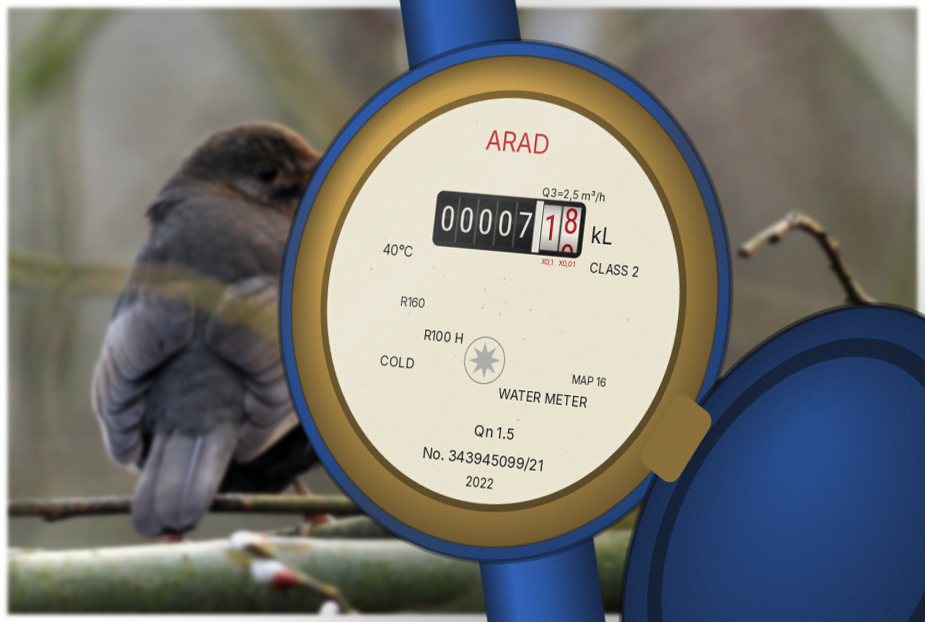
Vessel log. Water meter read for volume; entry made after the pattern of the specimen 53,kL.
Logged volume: 7.18,kL
